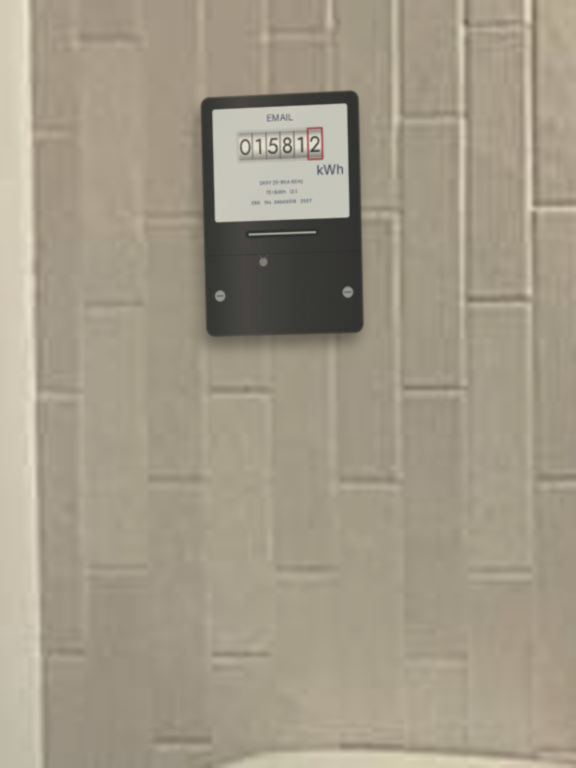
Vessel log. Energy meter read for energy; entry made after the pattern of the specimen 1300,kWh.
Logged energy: 1581.2,kWh
